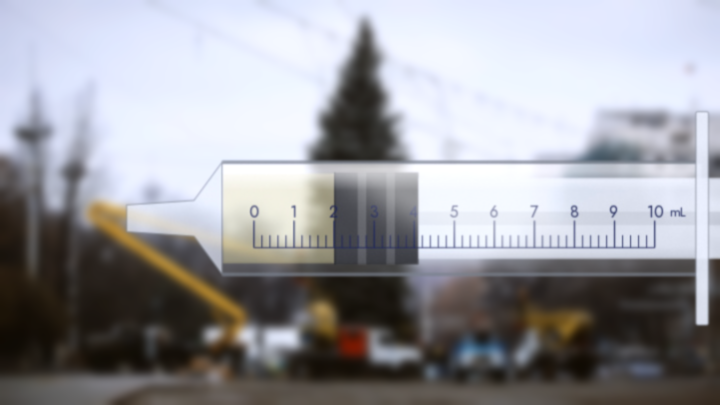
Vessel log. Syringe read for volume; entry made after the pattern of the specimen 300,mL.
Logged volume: 2,mL
